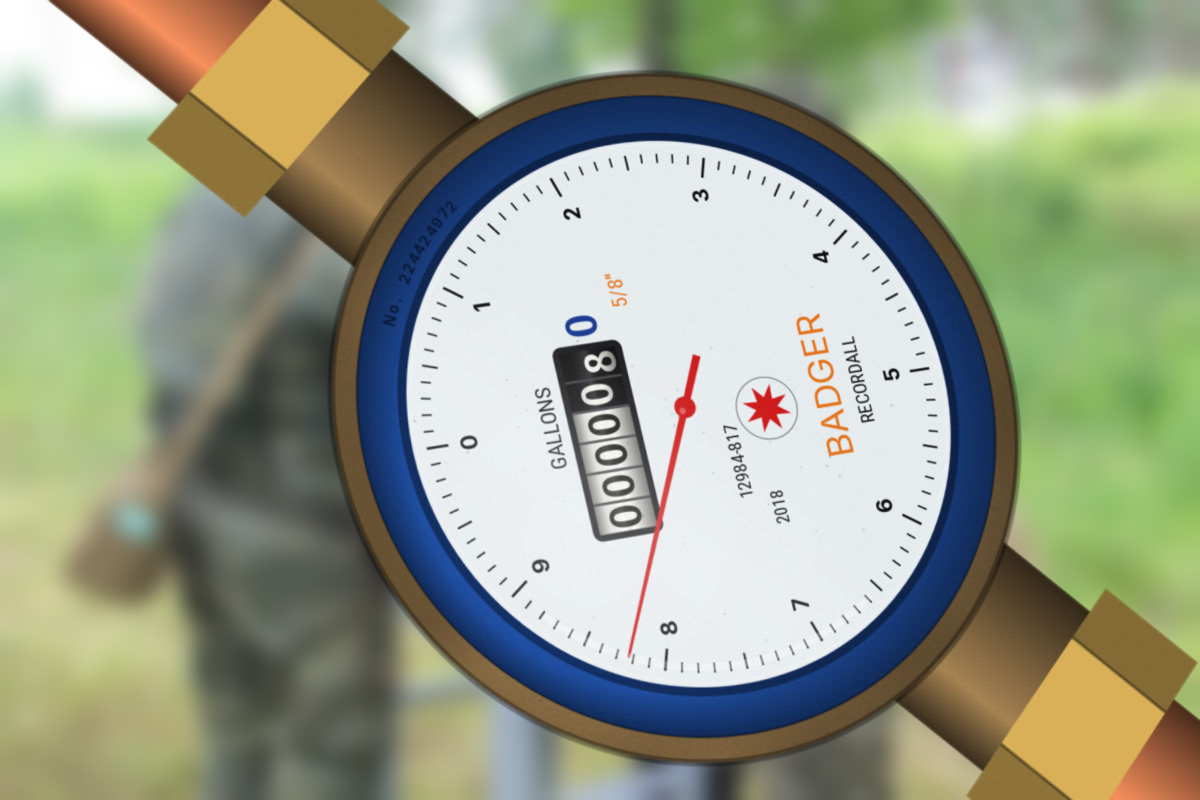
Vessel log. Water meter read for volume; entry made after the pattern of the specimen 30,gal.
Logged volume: 78.2,gal
